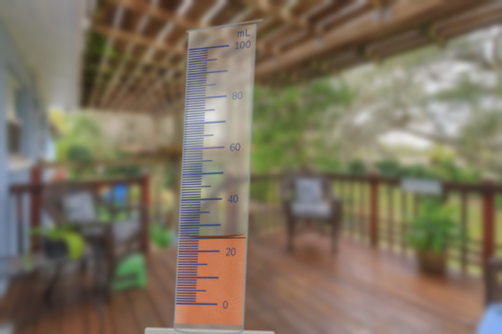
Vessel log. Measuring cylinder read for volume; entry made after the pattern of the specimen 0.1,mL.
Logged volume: 25,mL
